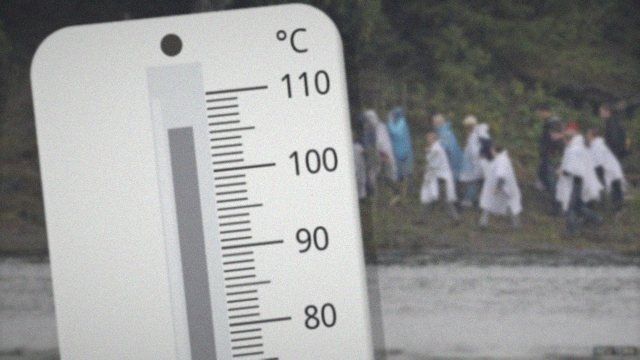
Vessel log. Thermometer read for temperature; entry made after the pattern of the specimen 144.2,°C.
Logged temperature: 106,°C
